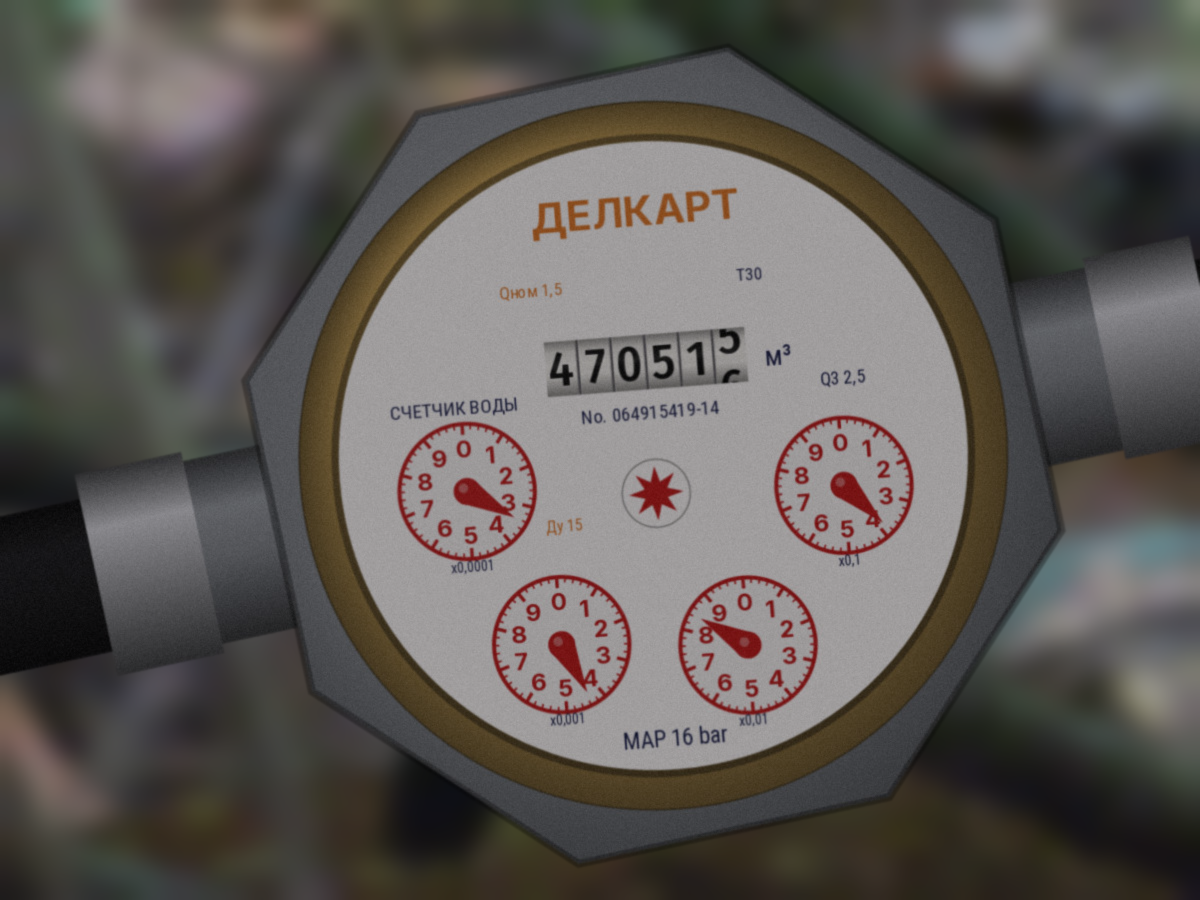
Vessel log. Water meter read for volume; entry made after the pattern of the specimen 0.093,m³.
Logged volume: 470515.3843,m³
